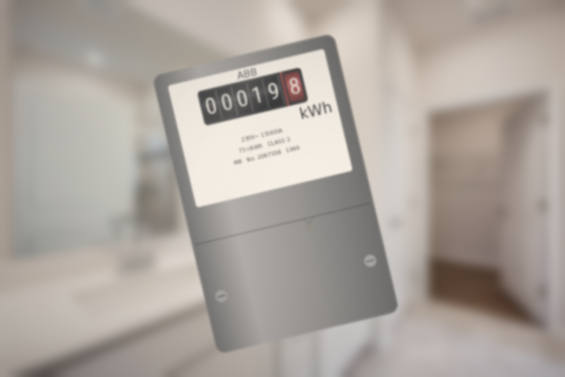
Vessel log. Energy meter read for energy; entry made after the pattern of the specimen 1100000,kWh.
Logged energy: 19.8,kWh
